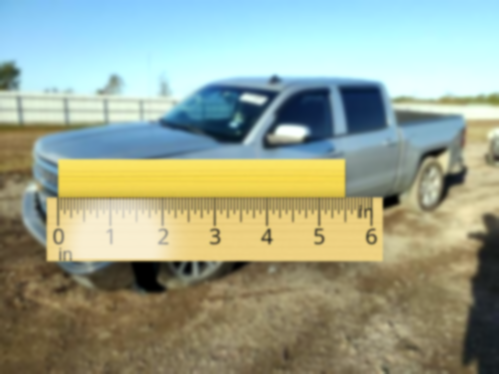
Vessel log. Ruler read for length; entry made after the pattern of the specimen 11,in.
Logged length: 5.5,in
